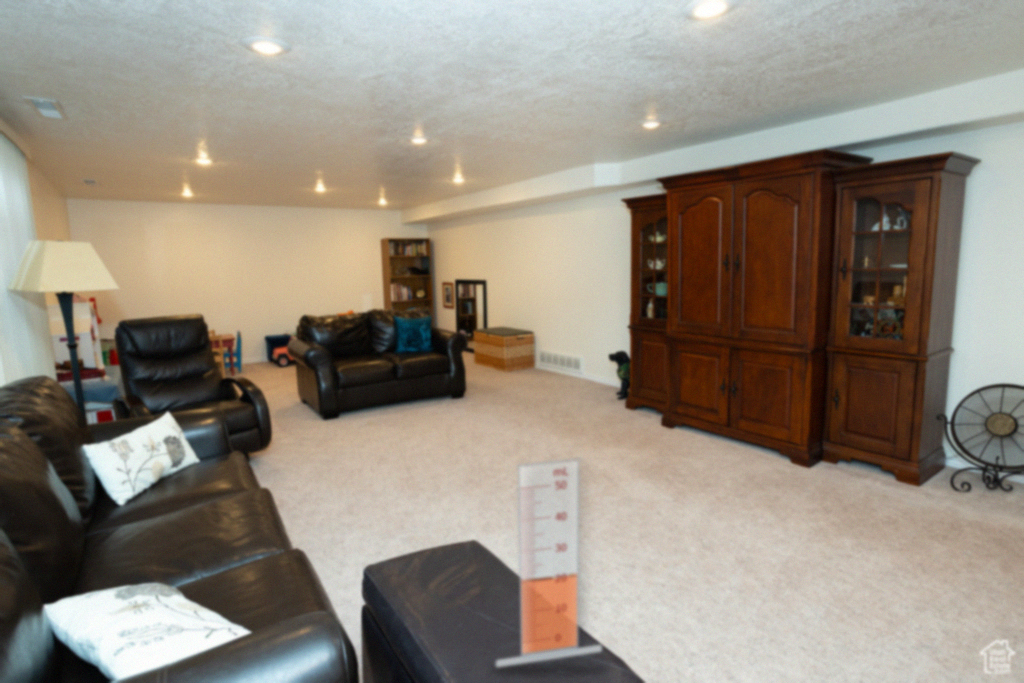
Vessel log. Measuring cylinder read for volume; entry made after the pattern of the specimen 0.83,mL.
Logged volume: 20,mL
